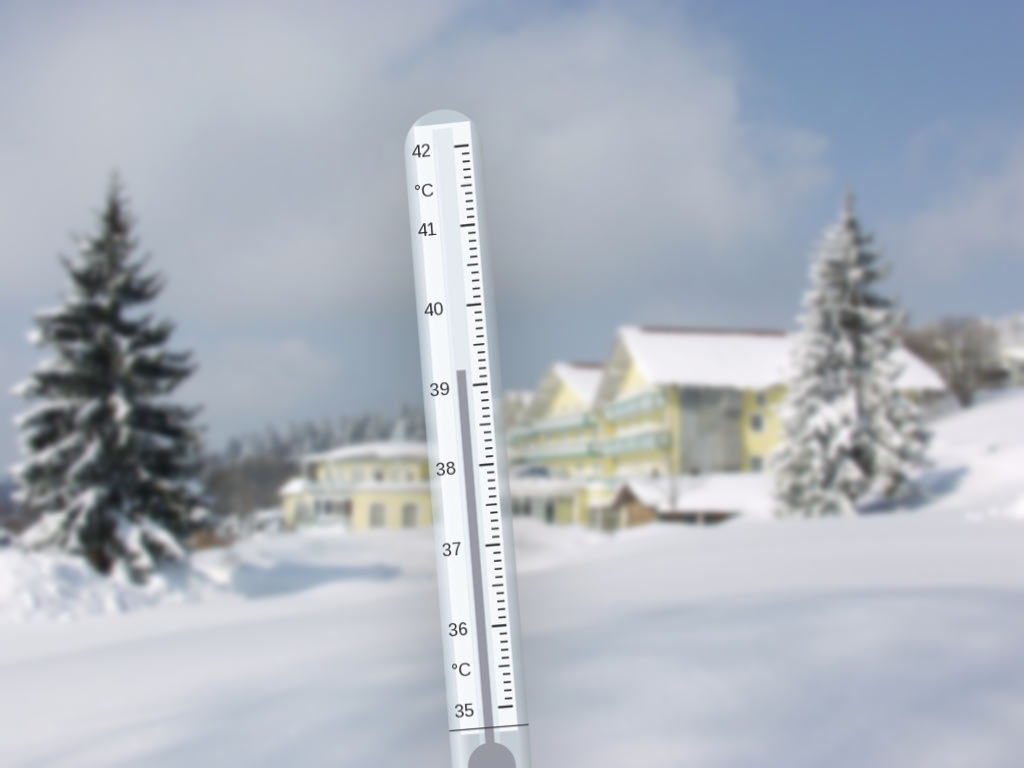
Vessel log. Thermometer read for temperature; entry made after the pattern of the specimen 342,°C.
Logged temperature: 39.2,°C
